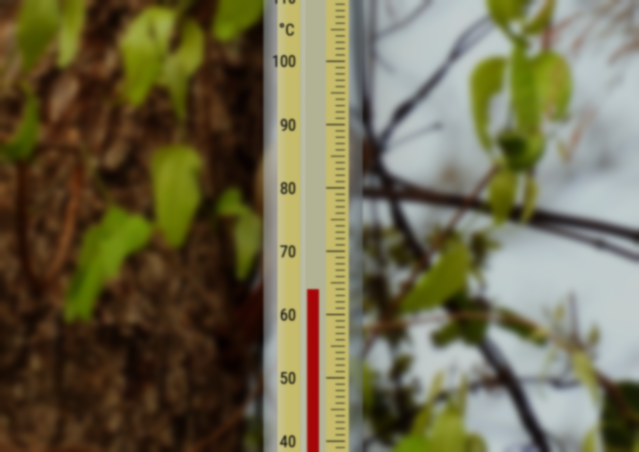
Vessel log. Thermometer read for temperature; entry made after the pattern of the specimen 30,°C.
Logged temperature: 64,°C
